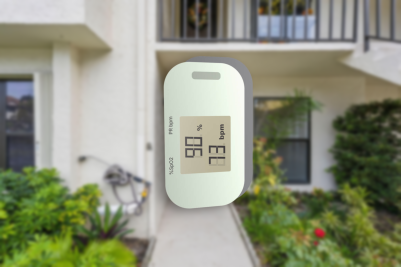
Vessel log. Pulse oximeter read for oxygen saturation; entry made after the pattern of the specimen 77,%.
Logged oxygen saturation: 90,%
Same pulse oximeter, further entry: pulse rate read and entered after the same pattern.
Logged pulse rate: 73,bpm
